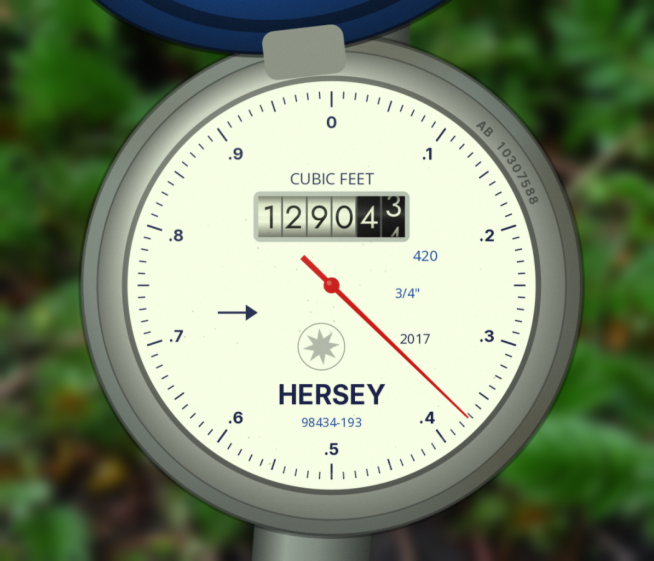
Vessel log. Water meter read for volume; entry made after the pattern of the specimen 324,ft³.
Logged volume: 129043.37,ft³
